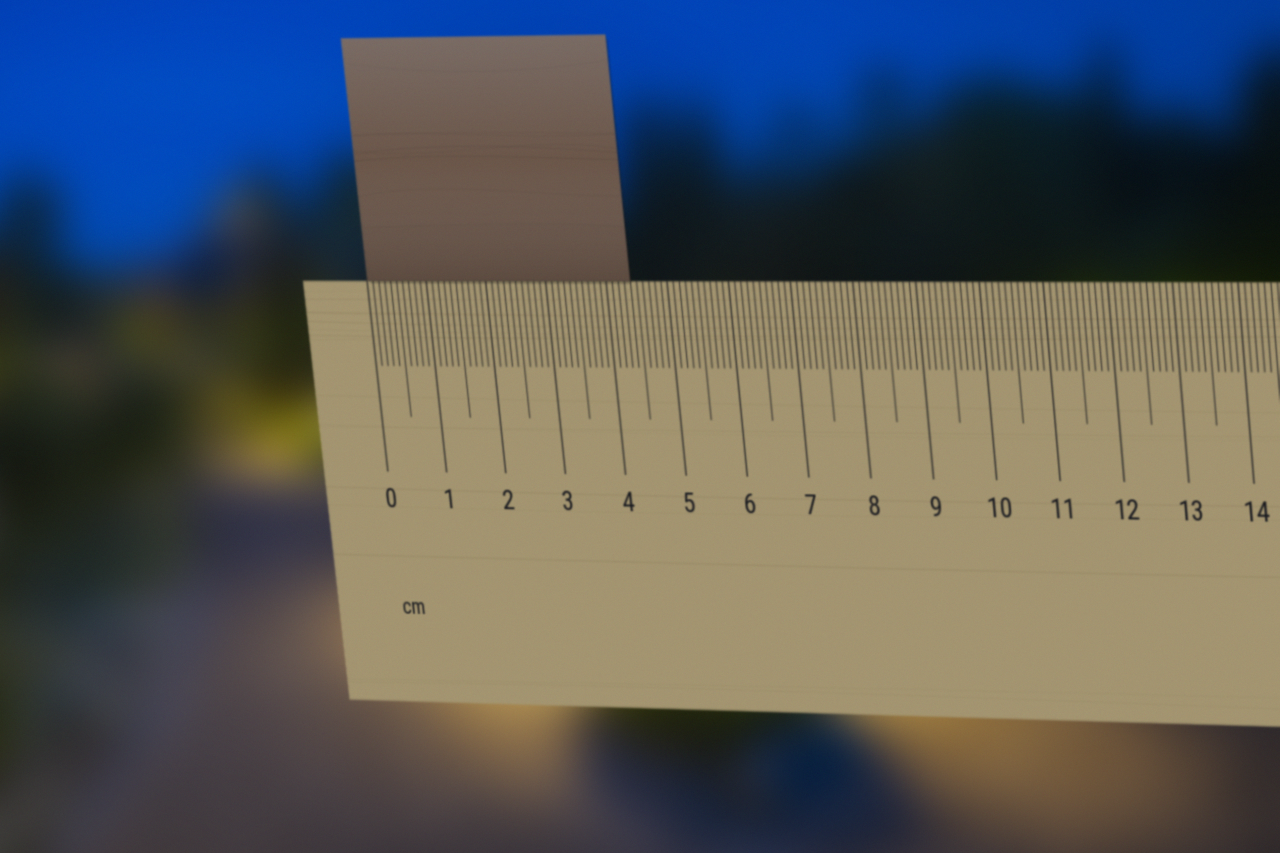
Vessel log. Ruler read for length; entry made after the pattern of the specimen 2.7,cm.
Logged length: 4.4,cm
